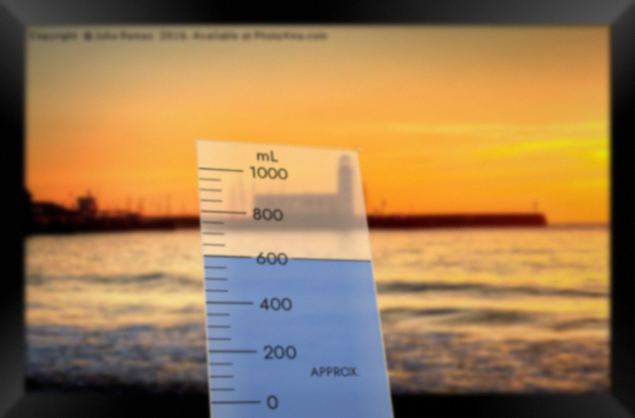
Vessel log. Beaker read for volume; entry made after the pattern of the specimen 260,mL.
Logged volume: 600,mL
